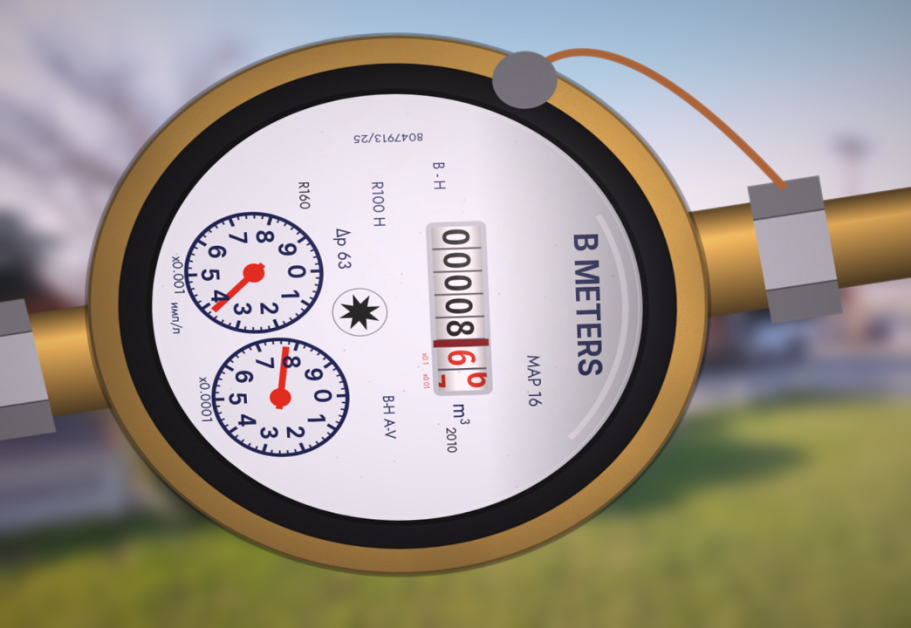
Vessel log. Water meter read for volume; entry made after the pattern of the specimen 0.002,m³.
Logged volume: 8.6637,m³
